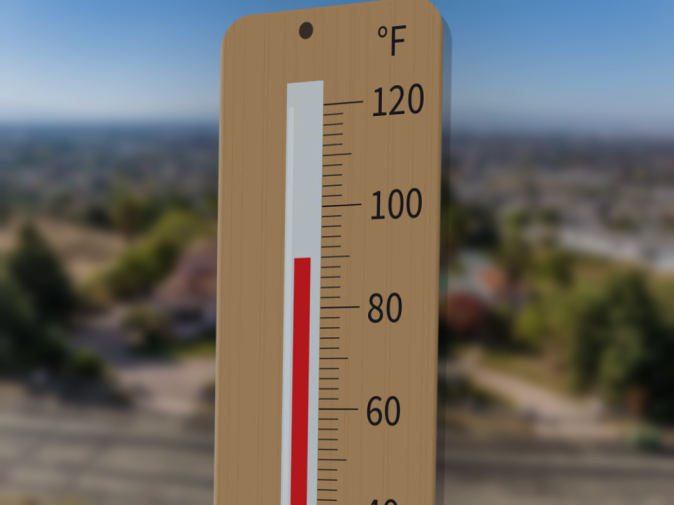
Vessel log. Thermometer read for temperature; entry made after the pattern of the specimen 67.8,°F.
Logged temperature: 90,°F
